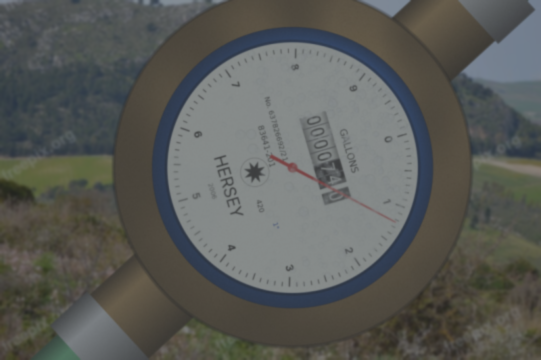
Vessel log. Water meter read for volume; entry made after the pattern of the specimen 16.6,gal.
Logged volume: 741.2,gal
